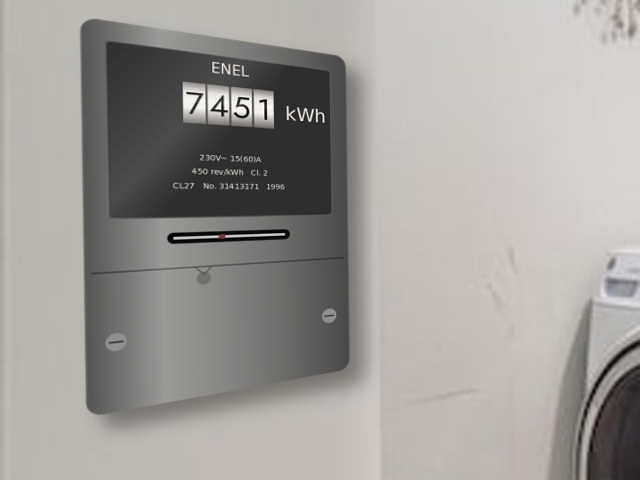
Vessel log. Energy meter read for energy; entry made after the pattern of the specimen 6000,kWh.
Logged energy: 7451,kWh
